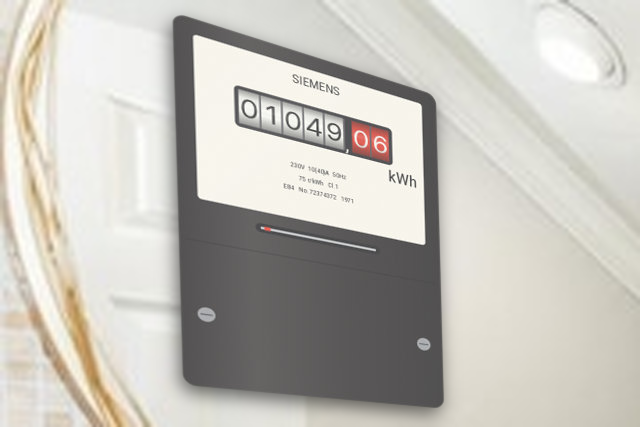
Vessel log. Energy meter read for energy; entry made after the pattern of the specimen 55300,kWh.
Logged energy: 1049.06,kWh
